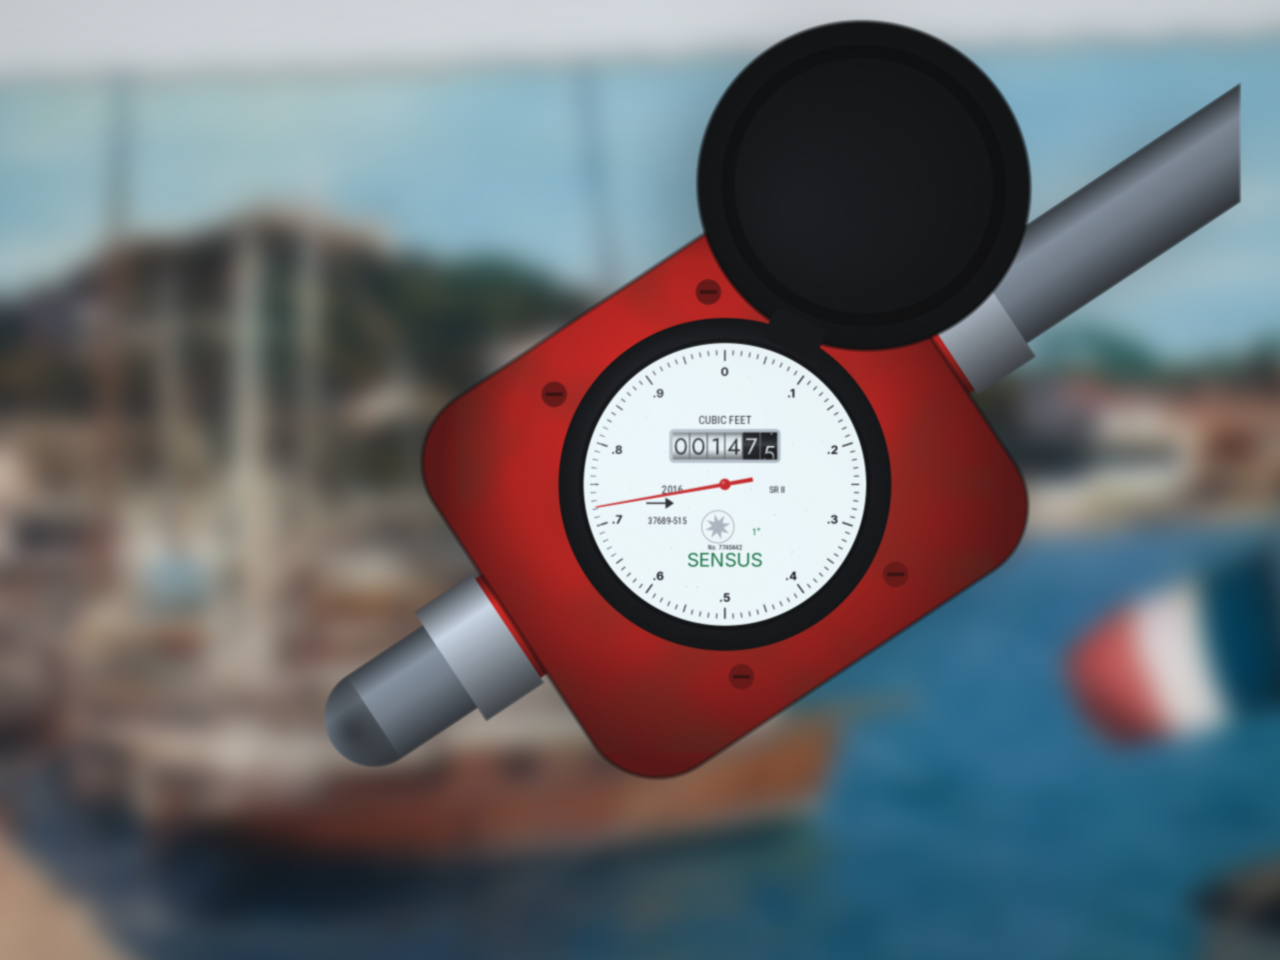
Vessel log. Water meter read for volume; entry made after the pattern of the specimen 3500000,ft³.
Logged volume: 1474.72,ft³
